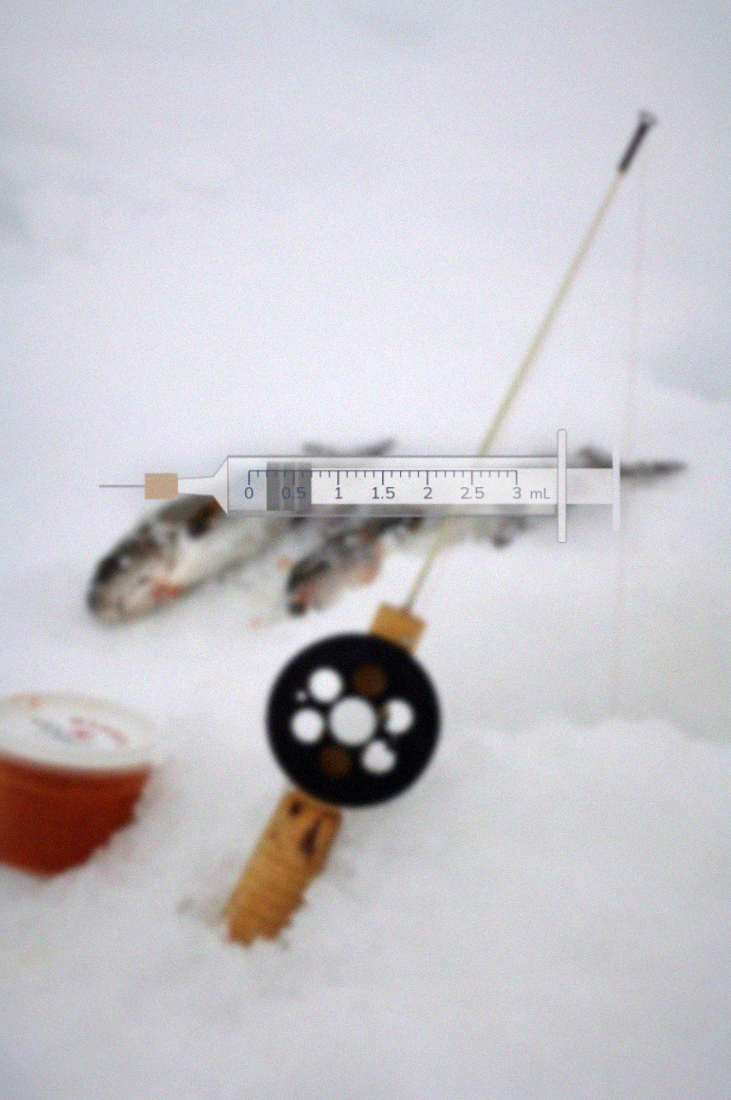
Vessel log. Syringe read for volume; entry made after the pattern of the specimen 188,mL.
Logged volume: 0.2,mL
